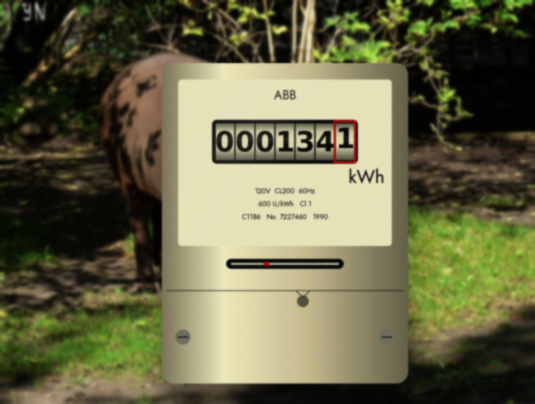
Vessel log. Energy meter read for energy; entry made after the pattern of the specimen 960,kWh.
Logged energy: 134.1,kWh
